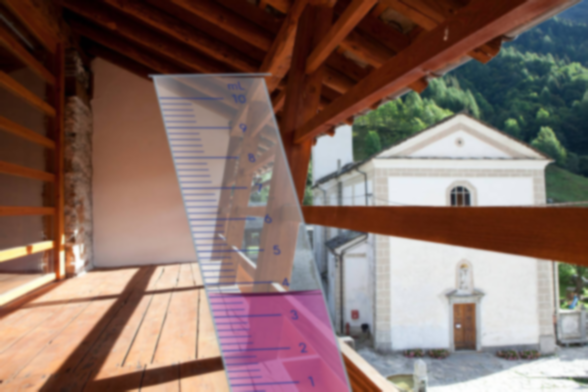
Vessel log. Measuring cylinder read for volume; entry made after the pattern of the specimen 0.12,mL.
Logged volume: 3.6,mL
